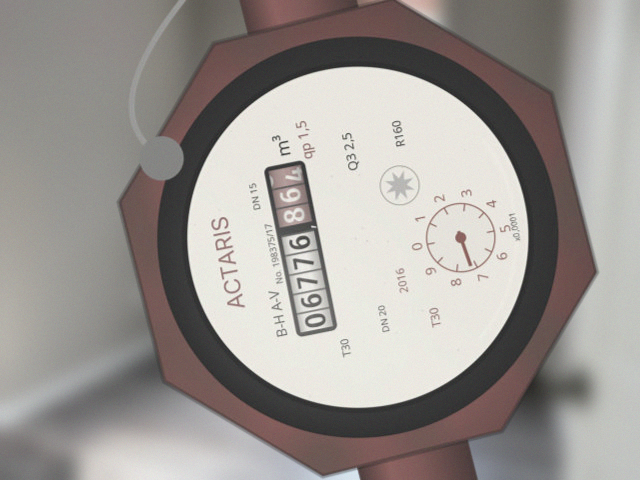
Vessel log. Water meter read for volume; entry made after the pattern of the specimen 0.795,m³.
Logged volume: 6776.8637,m³
